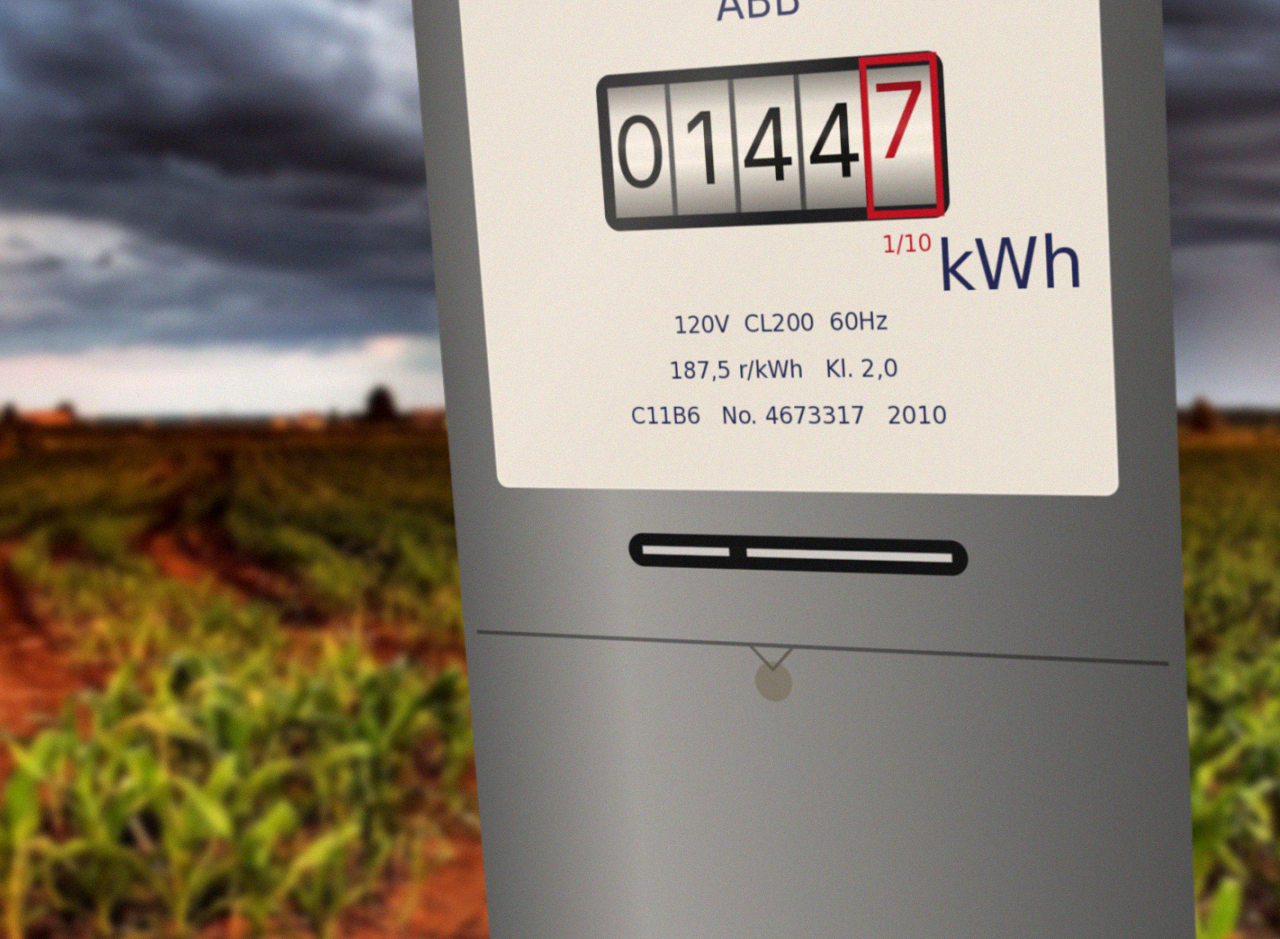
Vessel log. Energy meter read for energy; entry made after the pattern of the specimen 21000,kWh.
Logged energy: 144.7,kWh
